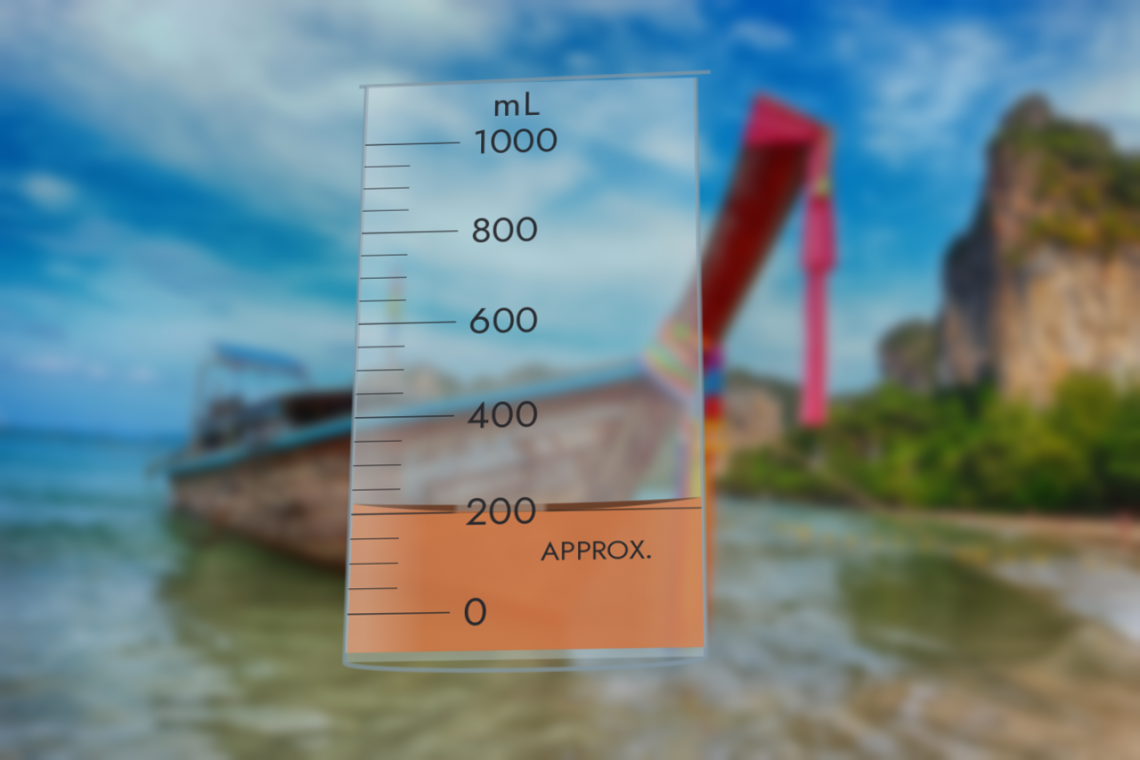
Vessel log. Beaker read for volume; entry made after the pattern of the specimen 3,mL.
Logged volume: 200,mL
